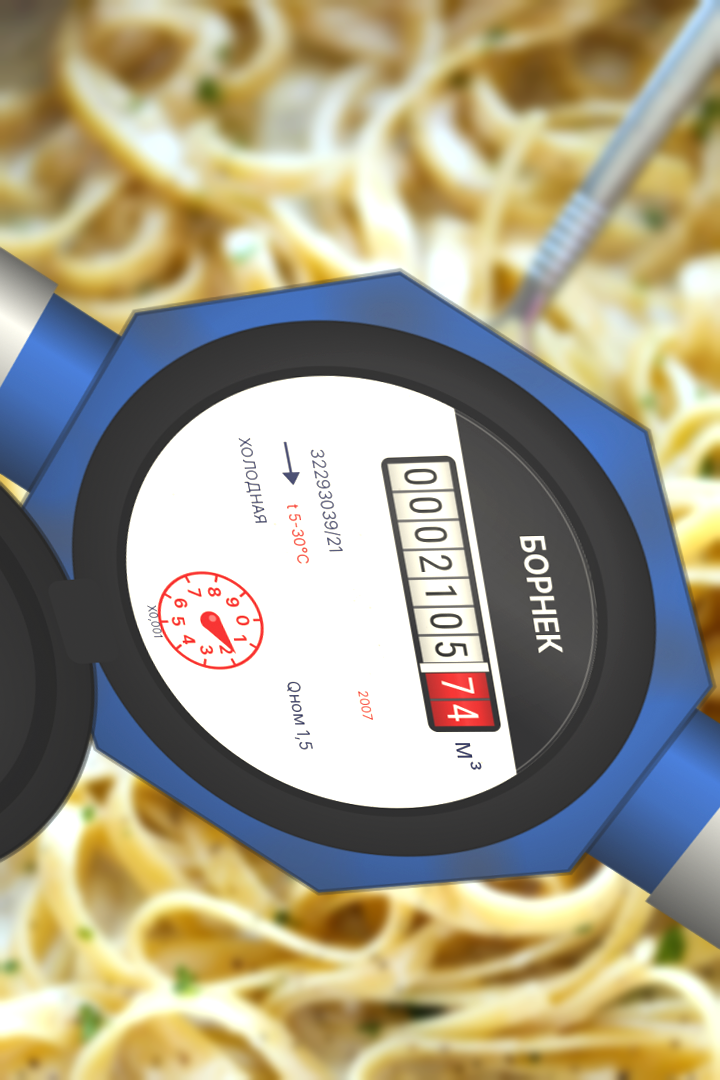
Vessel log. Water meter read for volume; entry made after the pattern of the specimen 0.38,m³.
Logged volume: 2105.741,m³
